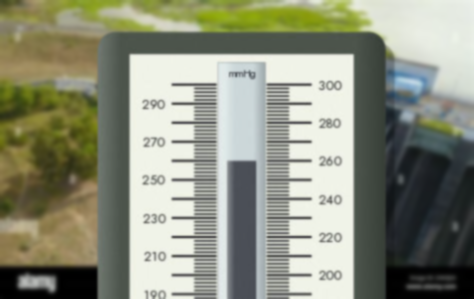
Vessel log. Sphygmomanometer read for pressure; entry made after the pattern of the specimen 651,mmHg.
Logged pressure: 260,mmHg
